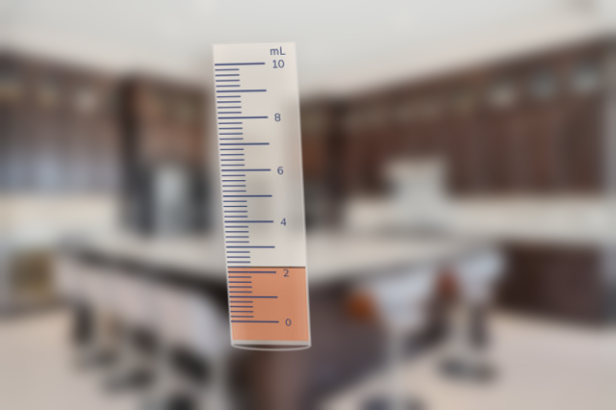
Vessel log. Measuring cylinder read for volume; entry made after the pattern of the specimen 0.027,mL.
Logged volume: 2.2,mL
